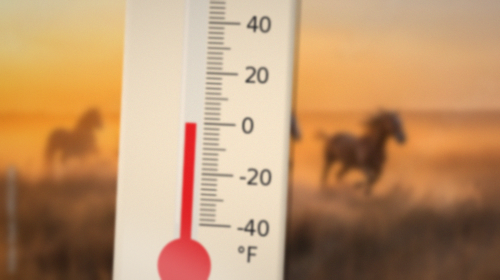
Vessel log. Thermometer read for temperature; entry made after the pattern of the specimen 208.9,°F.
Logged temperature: 0,°F
